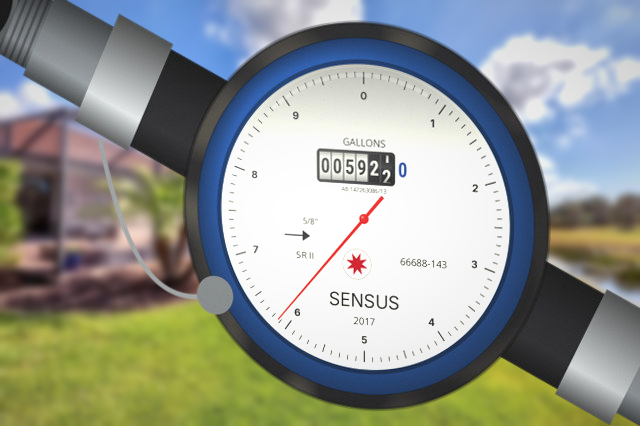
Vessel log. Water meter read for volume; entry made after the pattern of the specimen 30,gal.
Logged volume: 59216.1,gal
